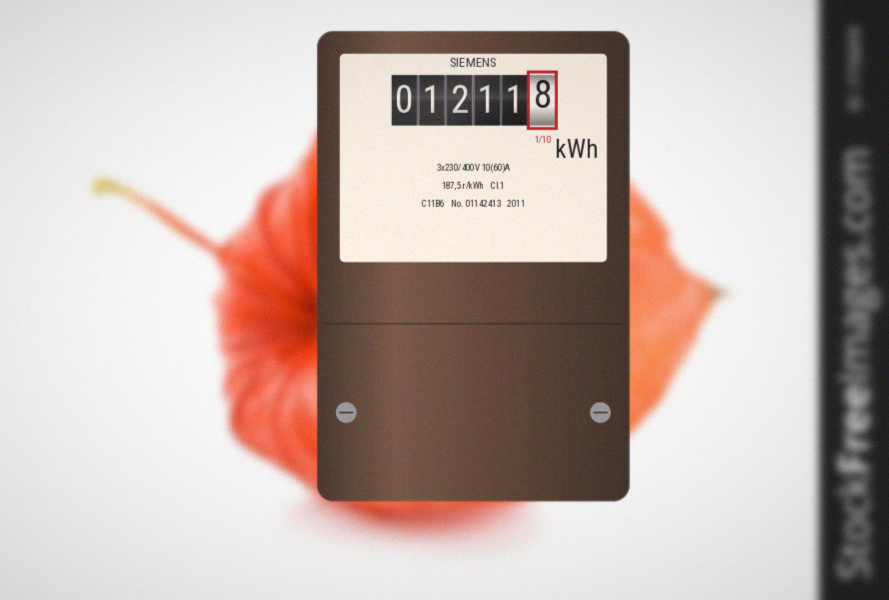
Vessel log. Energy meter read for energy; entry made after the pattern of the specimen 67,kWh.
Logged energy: 1211.8,kWh
